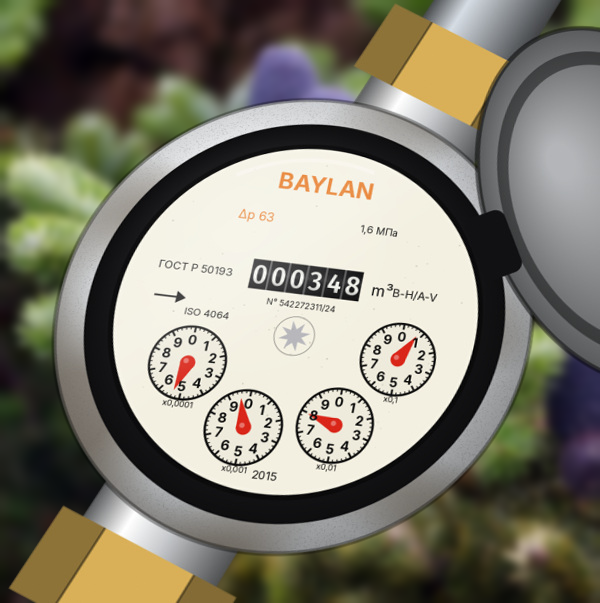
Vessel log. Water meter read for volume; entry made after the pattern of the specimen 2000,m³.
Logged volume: 348.0795,m³
